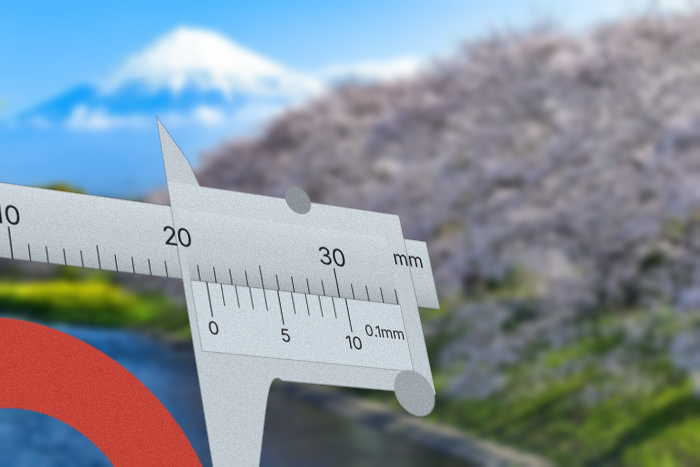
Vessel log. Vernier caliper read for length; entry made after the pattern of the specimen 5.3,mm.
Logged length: 21.4,mm
